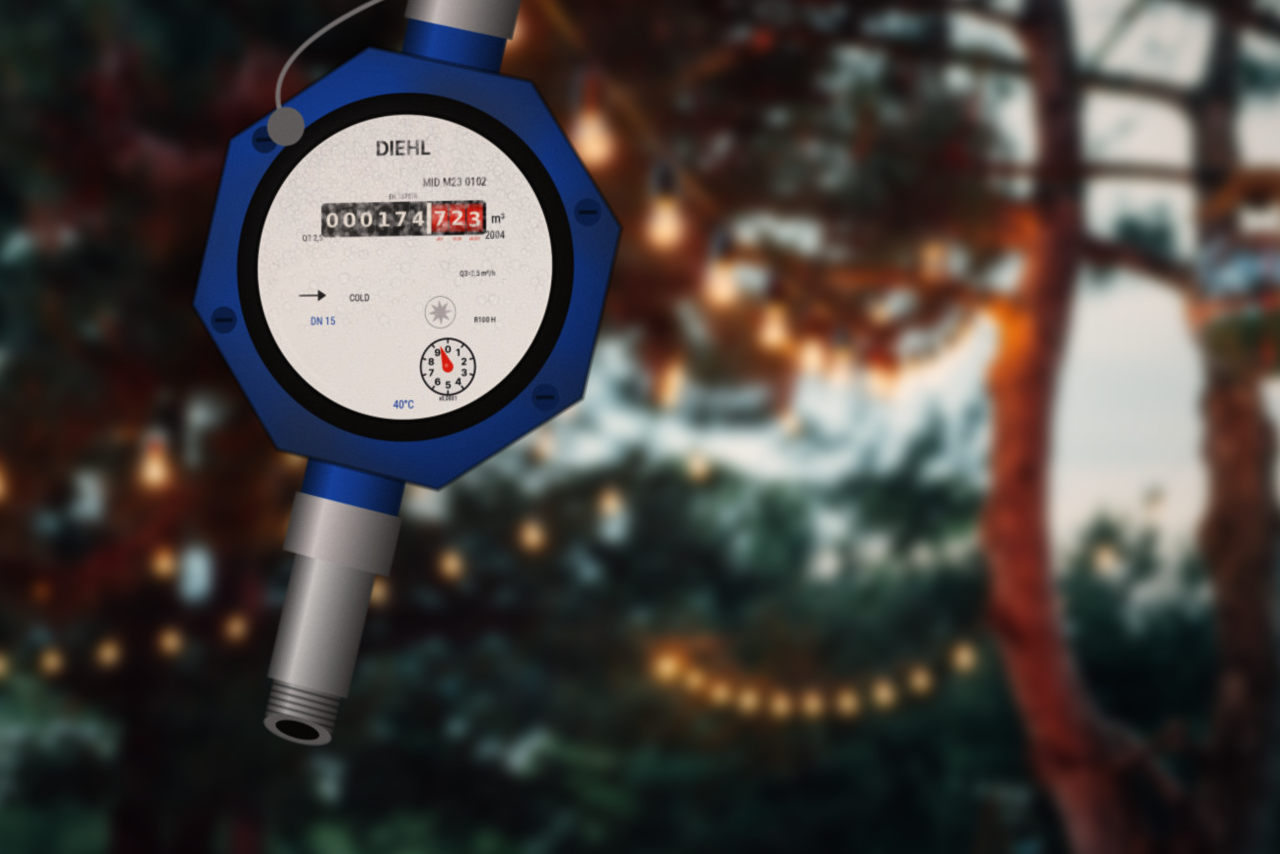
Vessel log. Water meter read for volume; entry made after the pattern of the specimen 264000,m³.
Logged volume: 174.7229,m³
